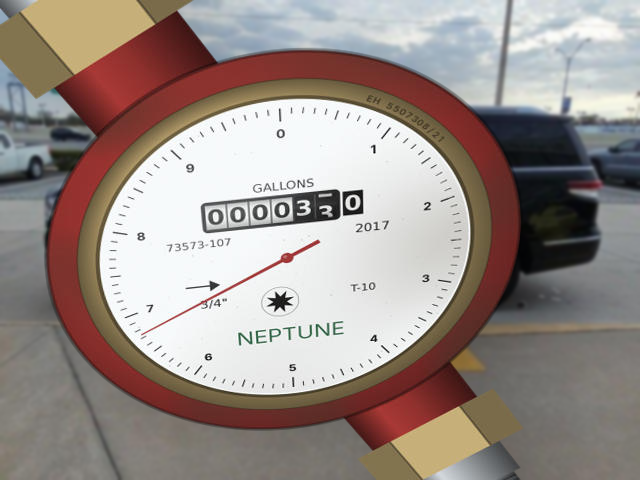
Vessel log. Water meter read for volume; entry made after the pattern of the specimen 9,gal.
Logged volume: 326.7,gal
